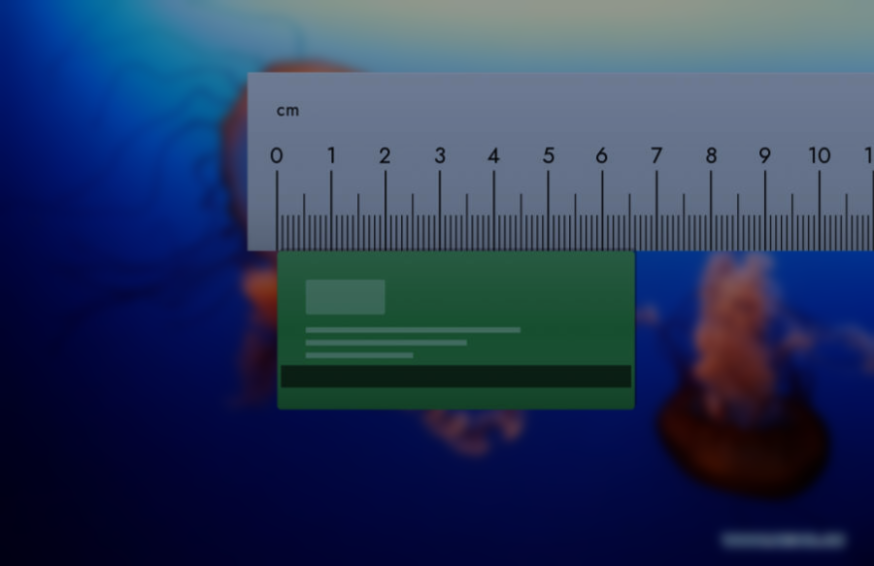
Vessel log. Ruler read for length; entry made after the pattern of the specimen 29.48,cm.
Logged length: 6.6,cm
